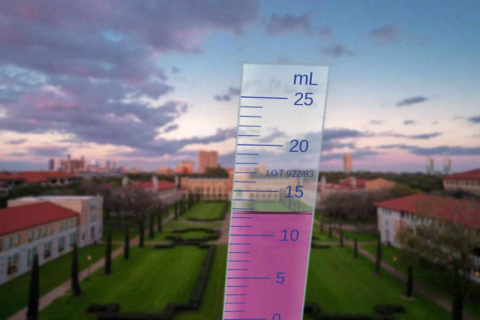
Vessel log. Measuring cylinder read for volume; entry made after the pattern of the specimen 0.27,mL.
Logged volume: 12.5,mL
